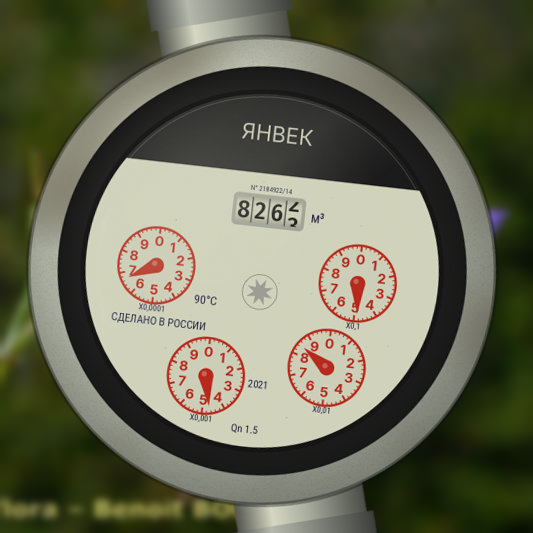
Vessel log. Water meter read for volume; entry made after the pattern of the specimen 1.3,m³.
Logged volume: 8262.4846,m³
